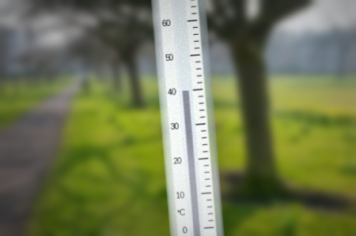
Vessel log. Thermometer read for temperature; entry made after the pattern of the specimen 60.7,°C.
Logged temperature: 40,°C
